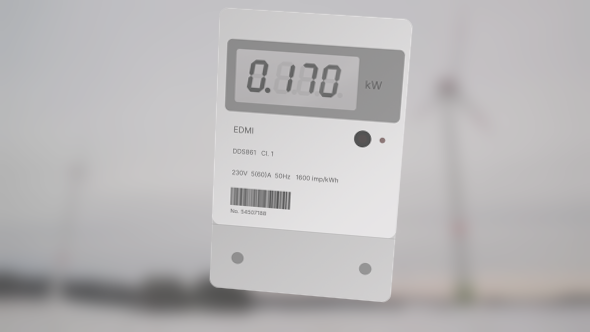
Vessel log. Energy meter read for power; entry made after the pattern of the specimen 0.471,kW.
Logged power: 0.170,kW
